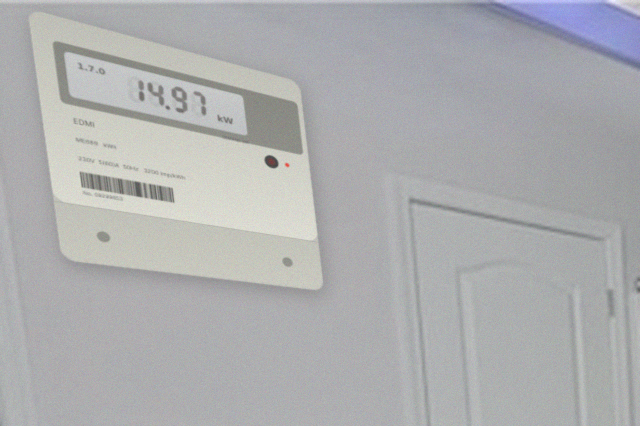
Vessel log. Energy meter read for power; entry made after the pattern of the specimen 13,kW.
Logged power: 14.97,kW
